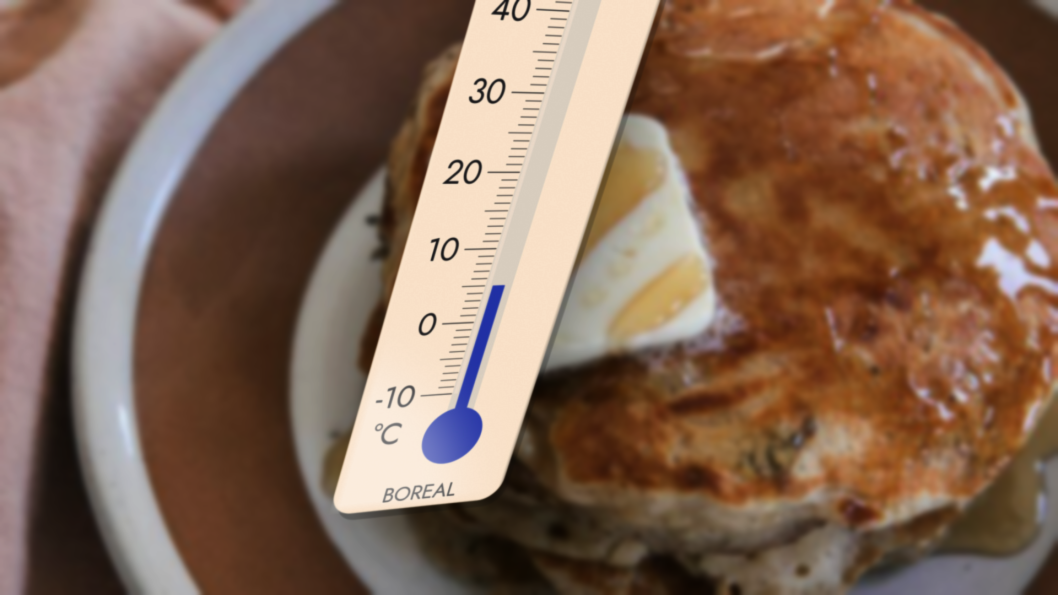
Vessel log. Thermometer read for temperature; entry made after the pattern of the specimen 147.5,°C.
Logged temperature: 5,°C
